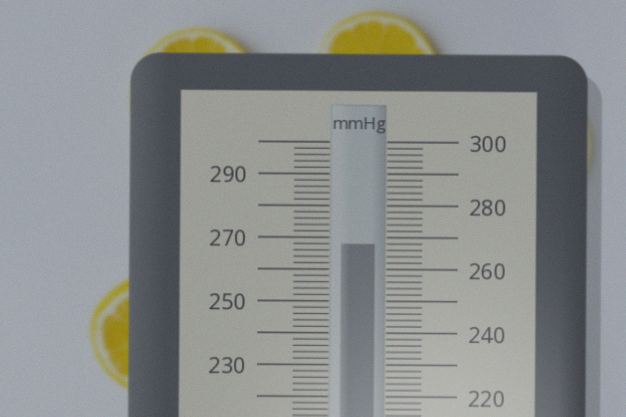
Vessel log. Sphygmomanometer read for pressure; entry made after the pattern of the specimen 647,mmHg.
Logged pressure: 268,mmHg
